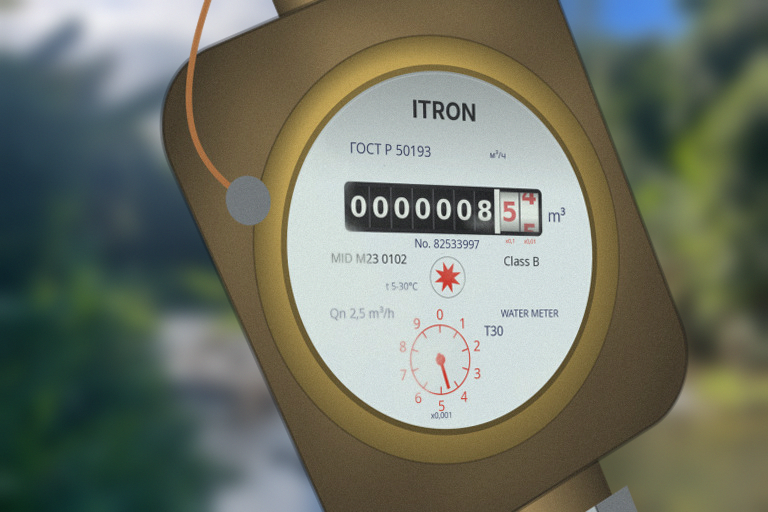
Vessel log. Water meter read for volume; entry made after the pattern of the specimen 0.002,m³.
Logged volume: 8.544,m³
